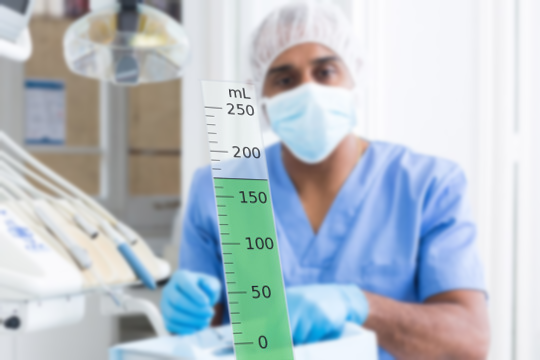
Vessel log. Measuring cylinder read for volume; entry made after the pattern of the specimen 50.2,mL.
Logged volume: 170,mL
